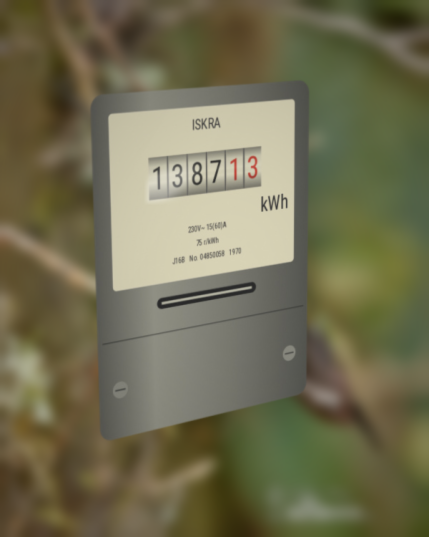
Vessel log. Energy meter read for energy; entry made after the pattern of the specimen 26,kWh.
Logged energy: 1387.13,kWh
